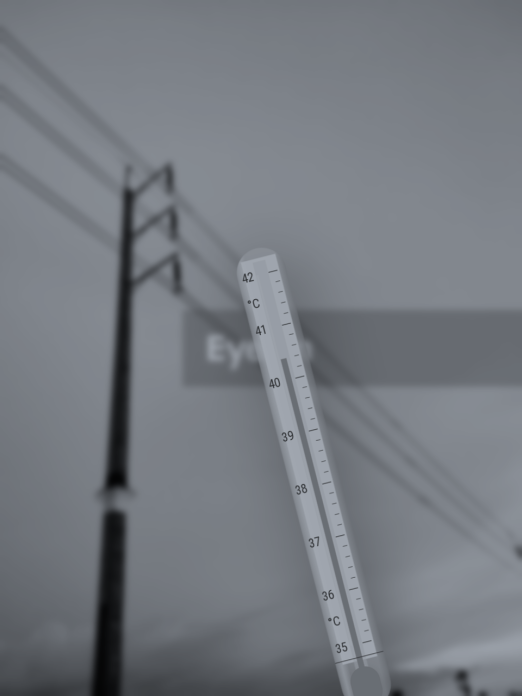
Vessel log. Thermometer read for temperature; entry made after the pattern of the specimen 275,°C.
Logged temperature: 40.4,°C
